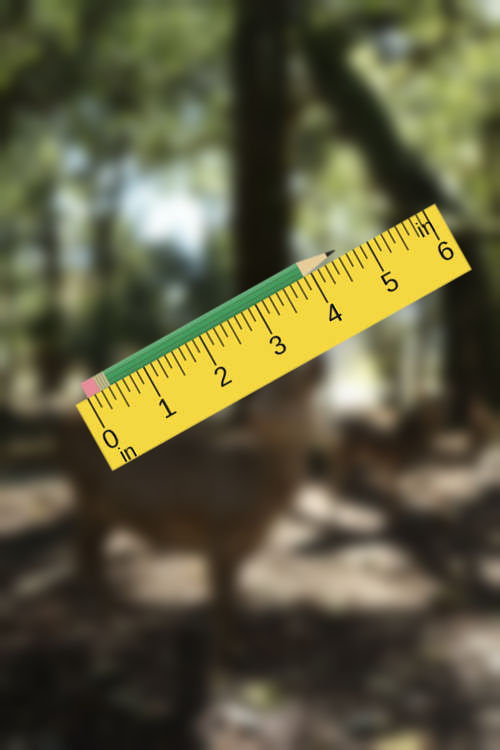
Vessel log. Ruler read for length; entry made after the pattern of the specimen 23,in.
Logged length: 4.5,in
